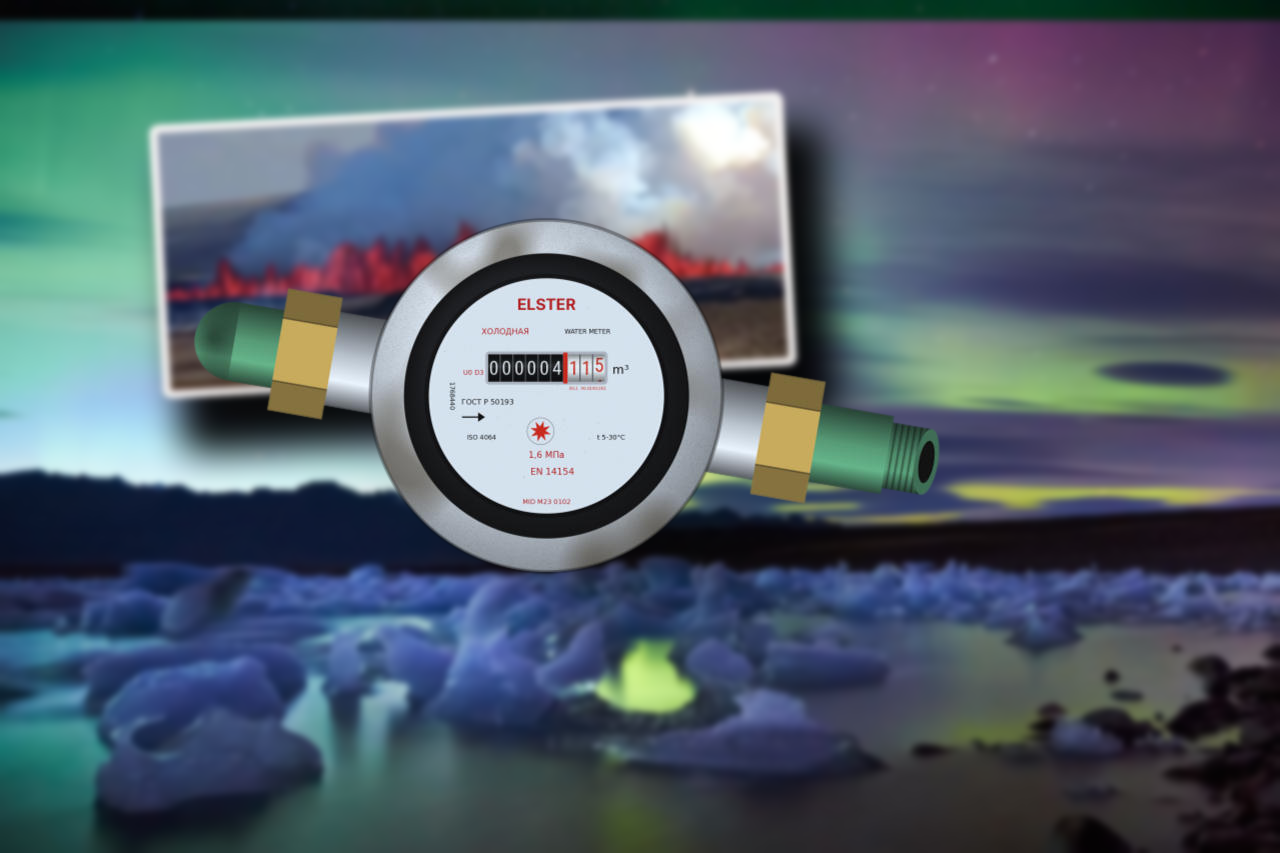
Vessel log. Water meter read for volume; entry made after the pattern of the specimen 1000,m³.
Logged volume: 4.115,m³
